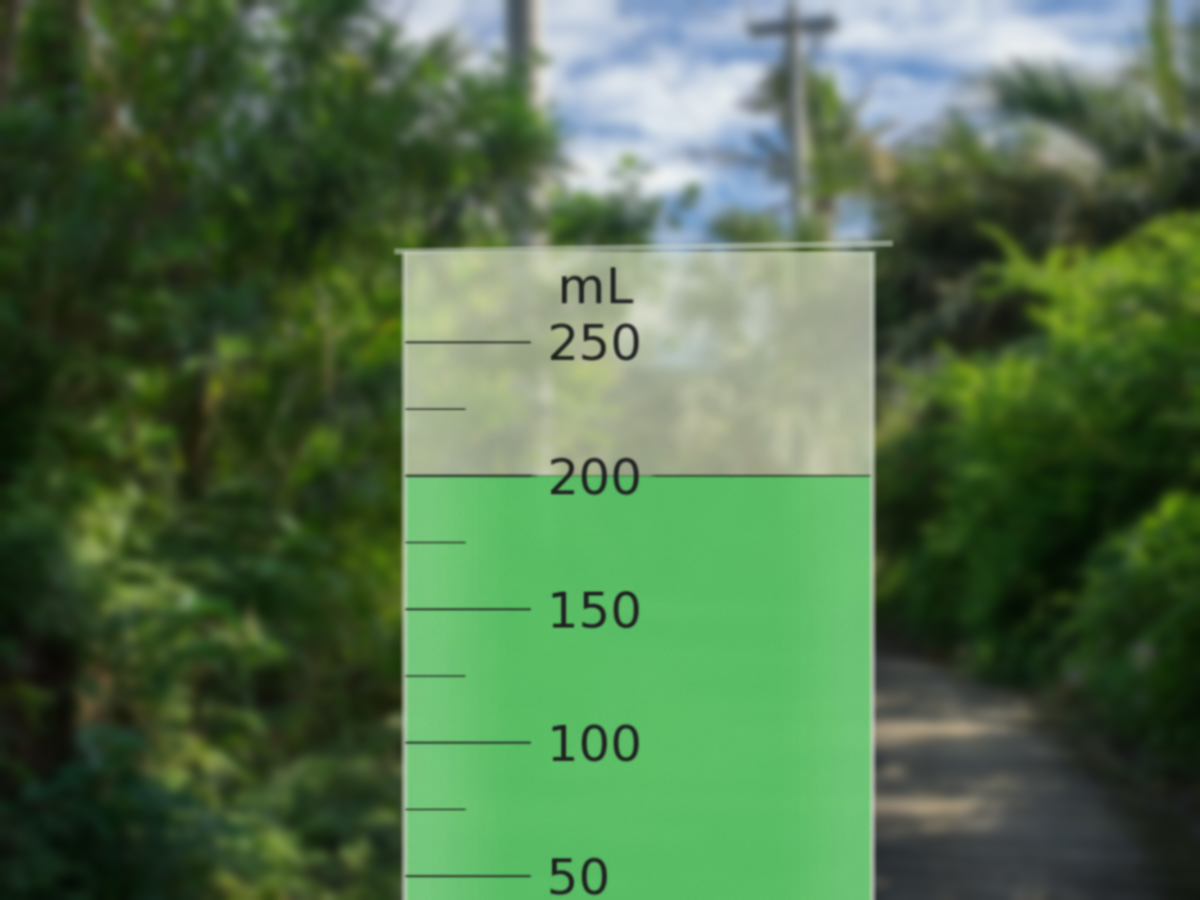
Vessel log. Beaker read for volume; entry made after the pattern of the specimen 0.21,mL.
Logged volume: 200,mL
